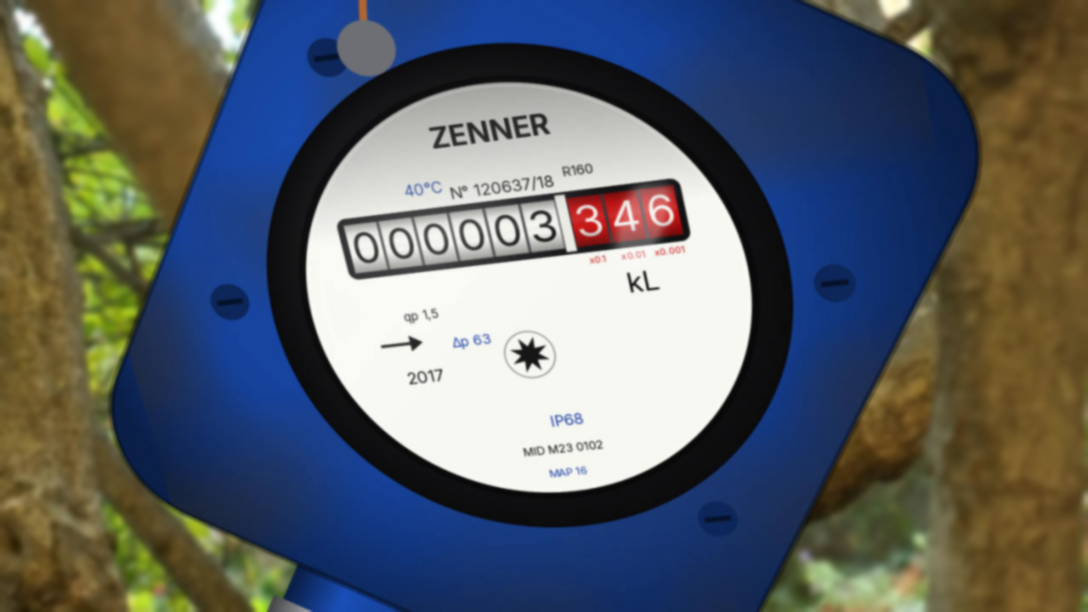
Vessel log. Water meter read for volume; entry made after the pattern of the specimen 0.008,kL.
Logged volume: 3.346,kL
